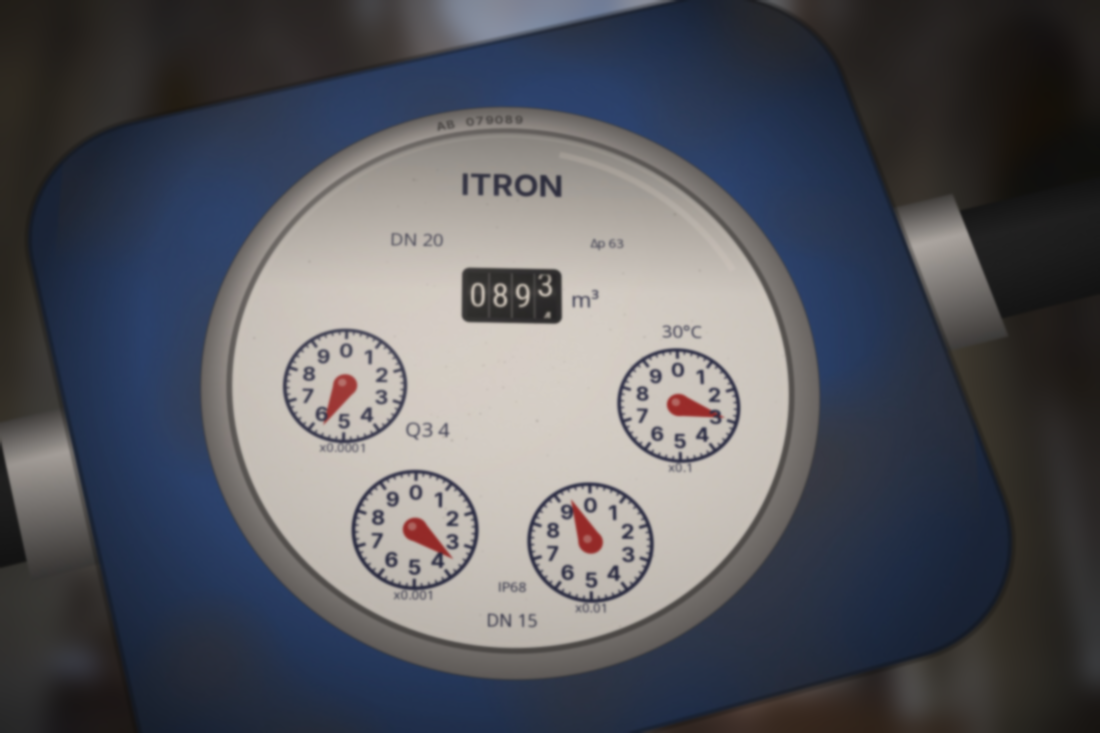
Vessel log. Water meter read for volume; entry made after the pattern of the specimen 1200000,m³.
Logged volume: 893.2935,m³
